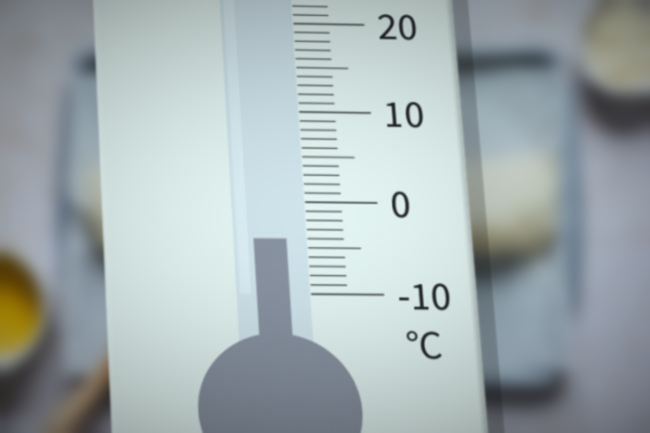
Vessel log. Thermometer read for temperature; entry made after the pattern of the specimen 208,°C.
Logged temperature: -4,°C
